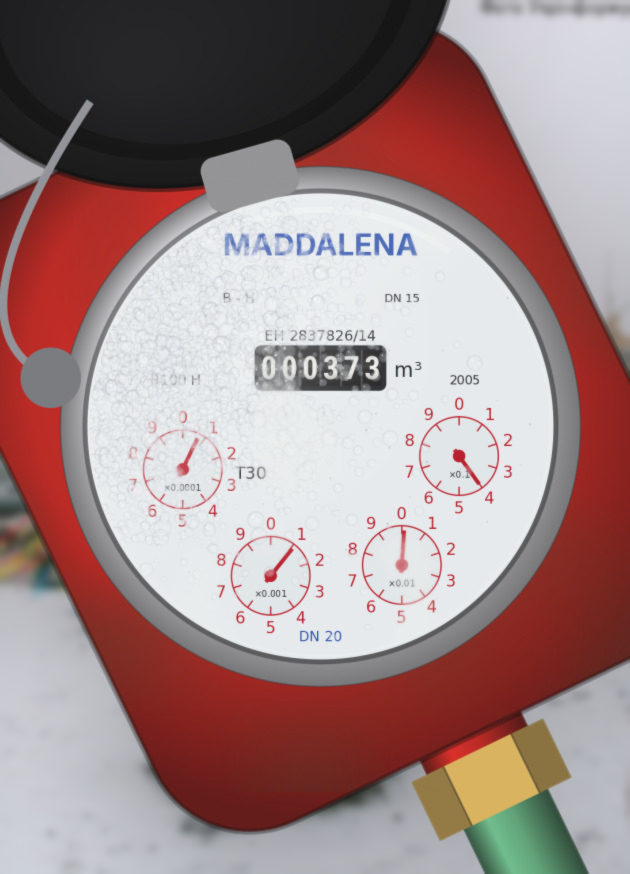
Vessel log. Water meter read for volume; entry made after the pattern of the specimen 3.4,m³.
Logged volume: 373.4010,m³
